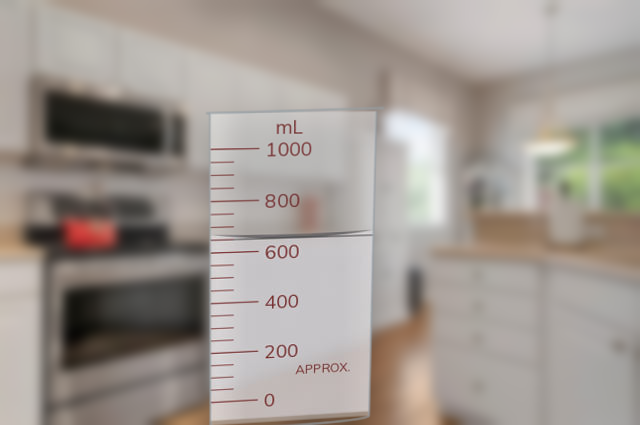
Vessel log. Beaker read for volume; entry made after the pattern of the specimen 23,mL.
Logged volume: 650,mL
